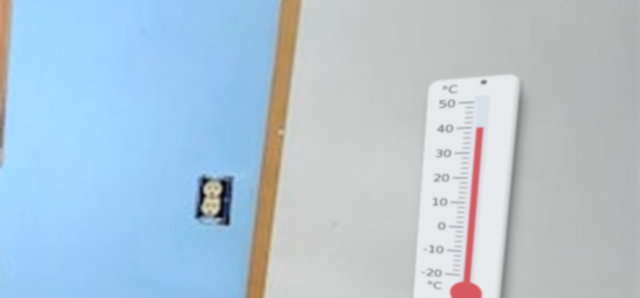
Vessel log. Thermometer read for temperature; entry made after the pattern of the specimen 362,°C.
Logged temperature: 40,°C
